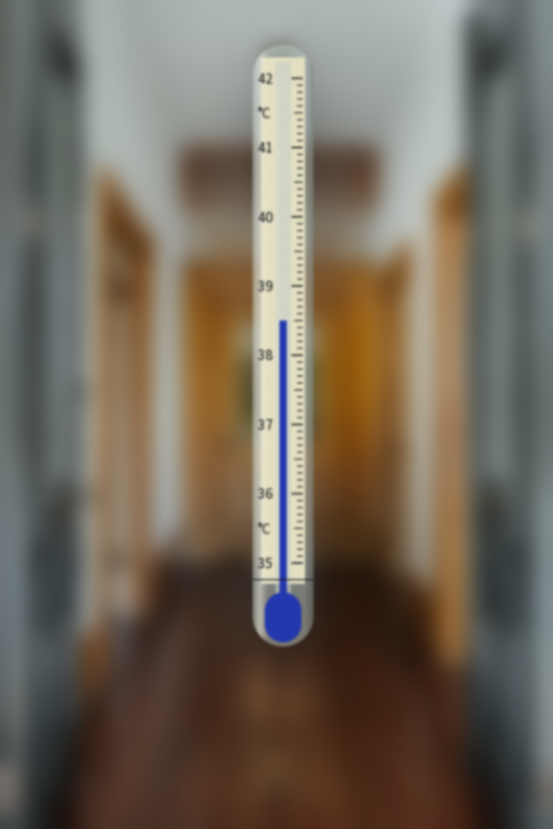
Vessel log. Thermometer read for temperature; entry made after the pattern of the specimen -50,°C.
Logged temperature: 38.5,°C
